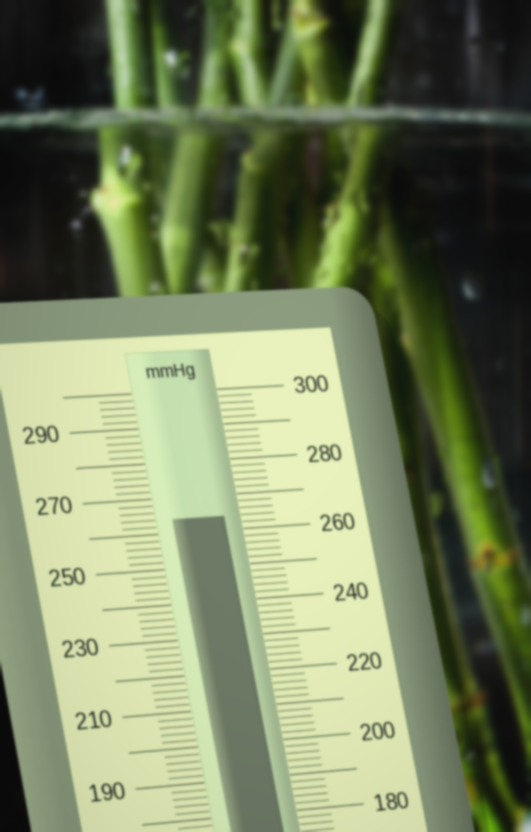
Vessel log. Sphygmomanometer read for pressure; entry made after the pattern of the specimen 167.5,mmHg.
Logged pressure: 264,mmHg
